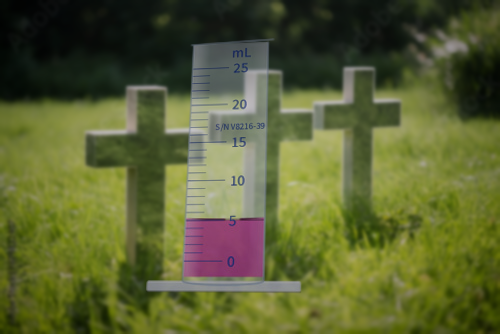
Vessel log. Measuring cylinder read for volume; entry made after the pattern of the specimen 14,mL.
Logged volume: 5,mL
